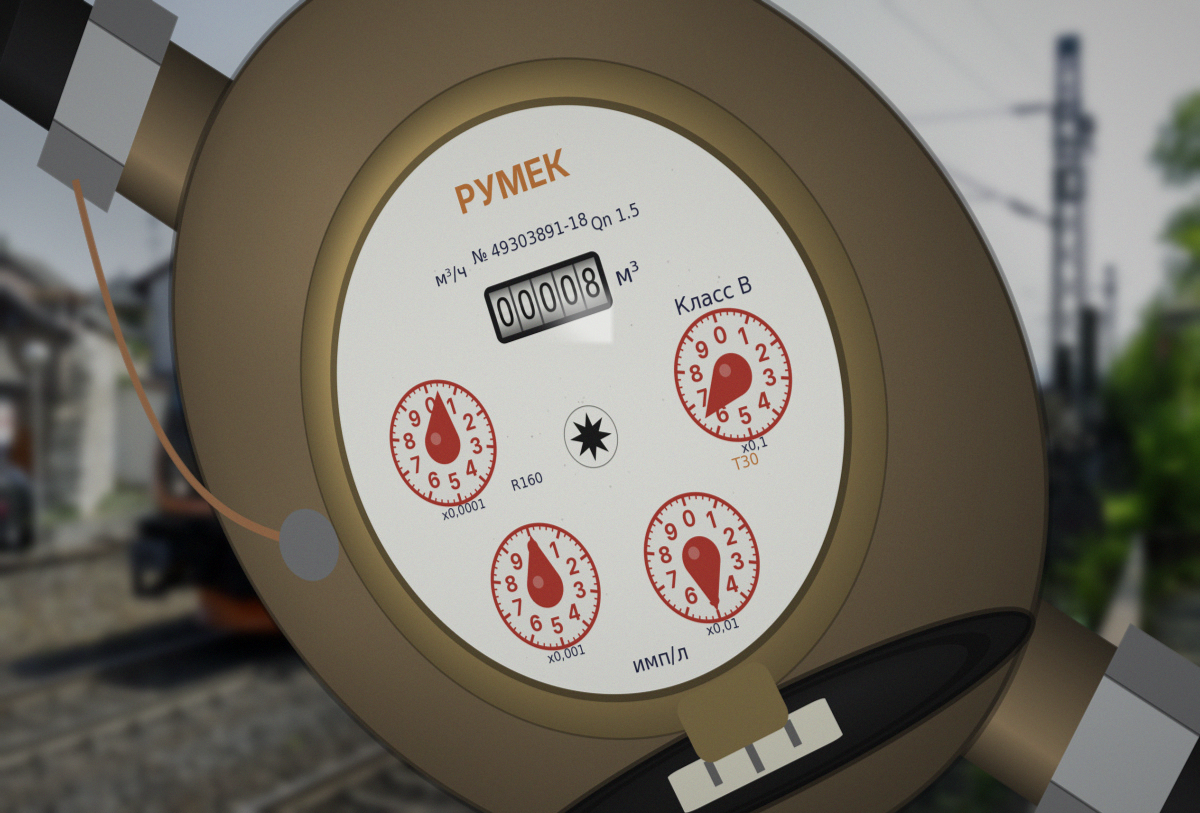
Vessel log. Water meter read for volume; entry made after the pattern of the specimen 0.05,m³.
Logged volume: 8.6500,m³
